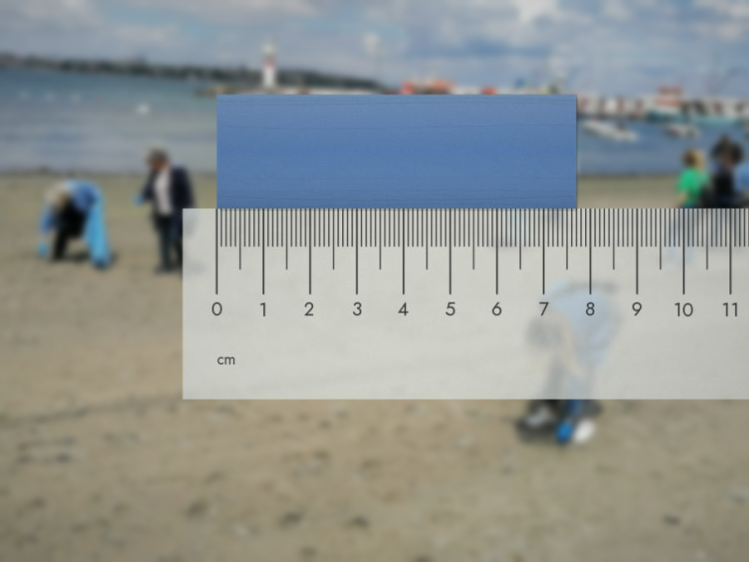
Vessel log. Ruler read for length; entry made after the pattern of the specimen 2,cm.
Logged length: 7.7,cm
